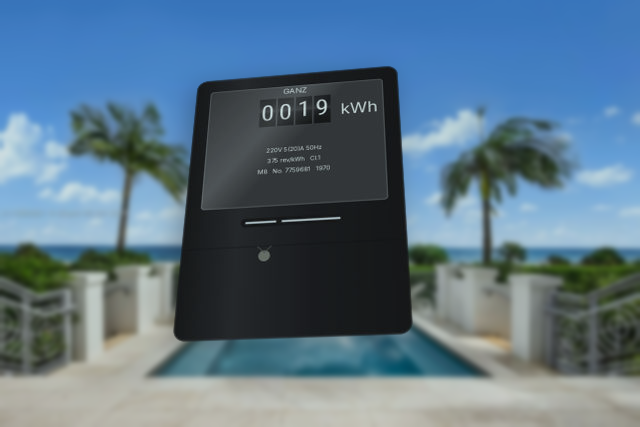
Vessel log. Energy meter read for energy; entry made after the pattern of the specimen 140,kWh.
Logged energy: 19,kWh
